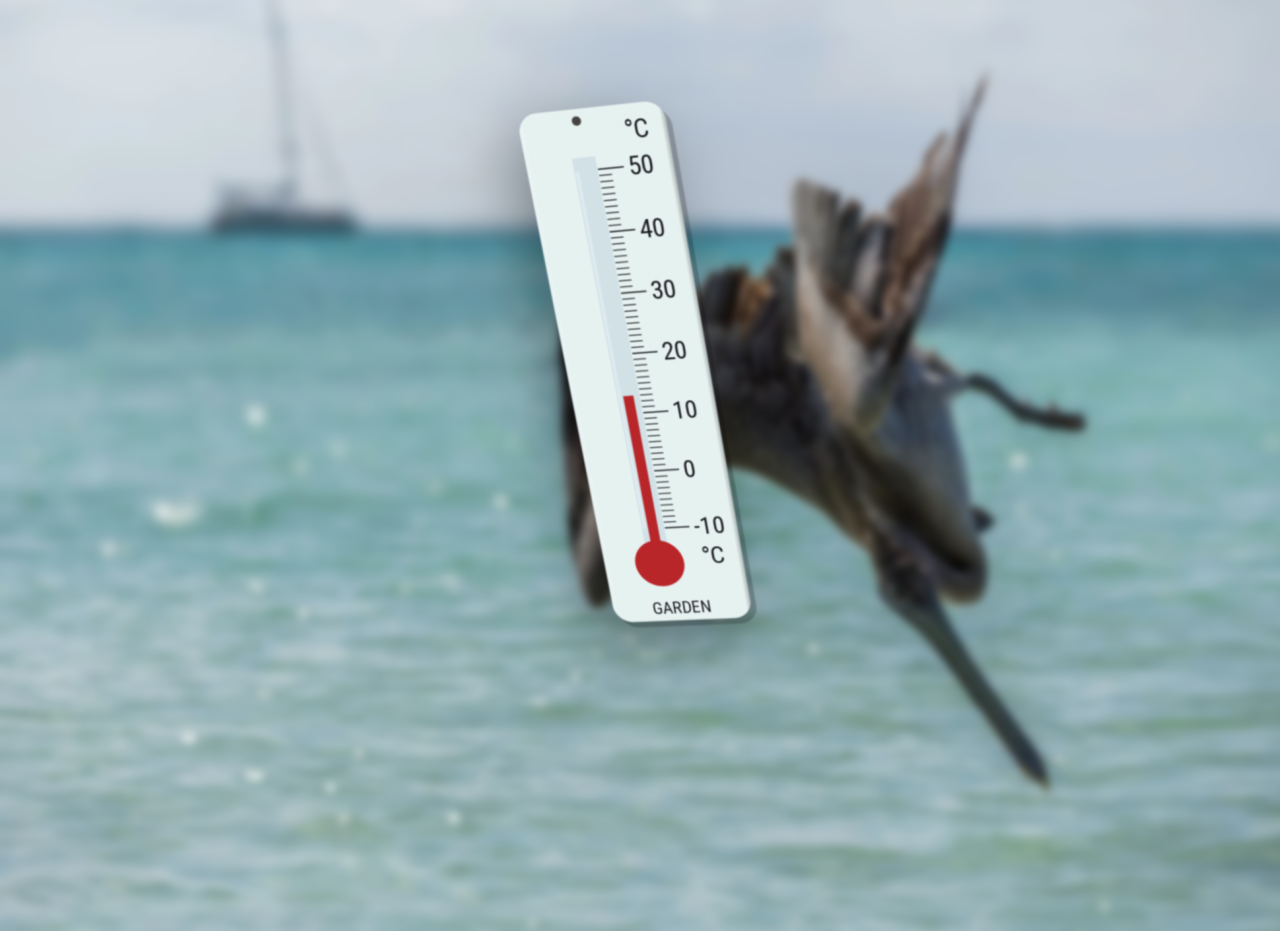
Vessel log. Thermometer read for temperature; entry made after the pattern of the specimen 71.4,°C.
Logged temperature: 13,°C
